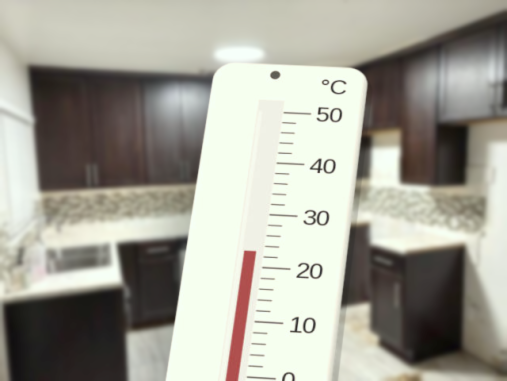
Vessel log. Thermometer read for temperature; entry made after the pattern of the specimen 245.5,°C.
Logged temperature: 23,°C
